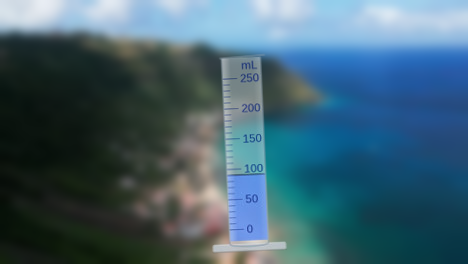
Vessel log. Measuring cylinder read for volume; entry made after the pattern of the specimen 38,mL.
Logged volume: 90,mL
